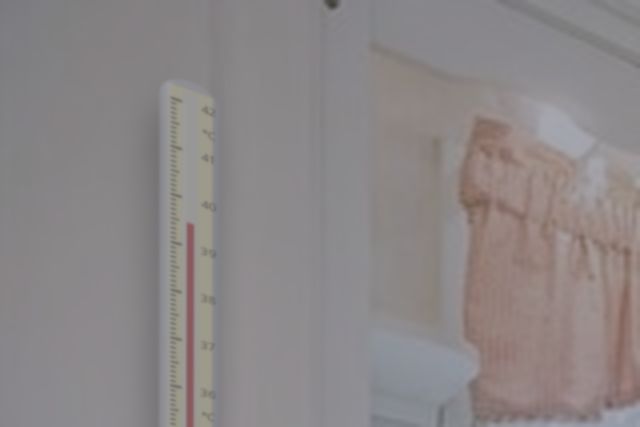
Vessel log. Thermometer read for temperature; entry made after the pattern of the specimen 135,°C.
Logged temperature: 39.5,°C
